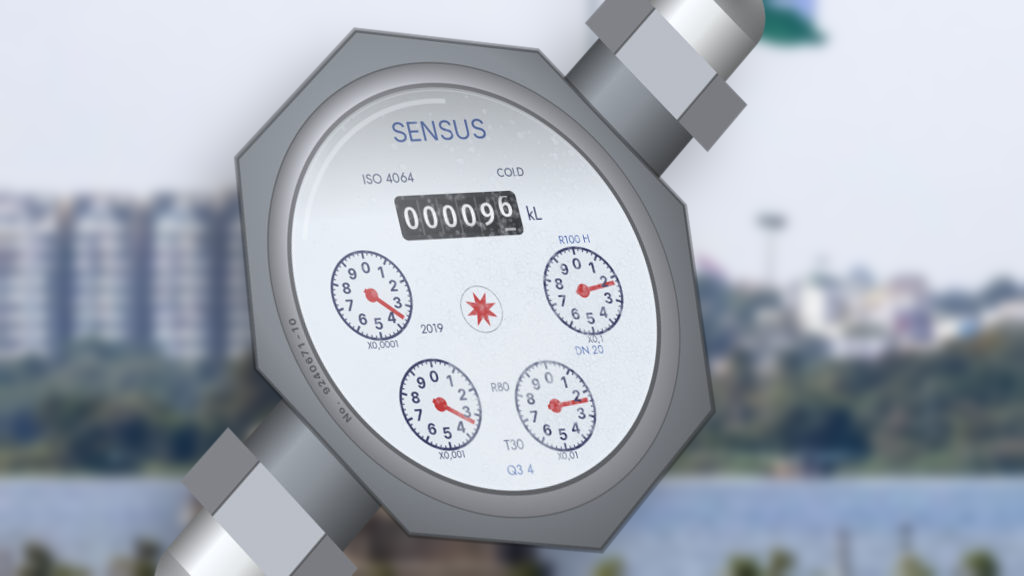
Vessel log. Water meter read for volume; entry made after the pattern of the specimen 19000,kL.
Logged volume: 96.2233,kL
